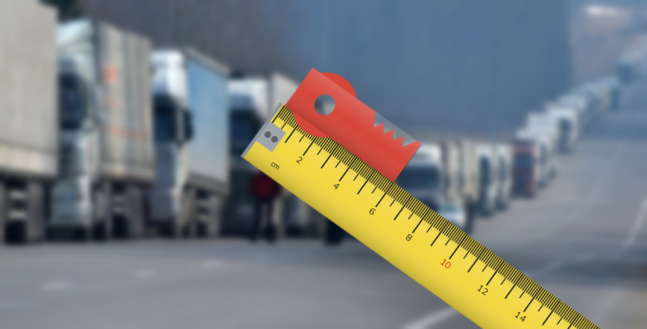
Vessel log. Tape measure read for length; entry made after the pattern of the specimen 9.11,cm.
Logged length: 6,cm
